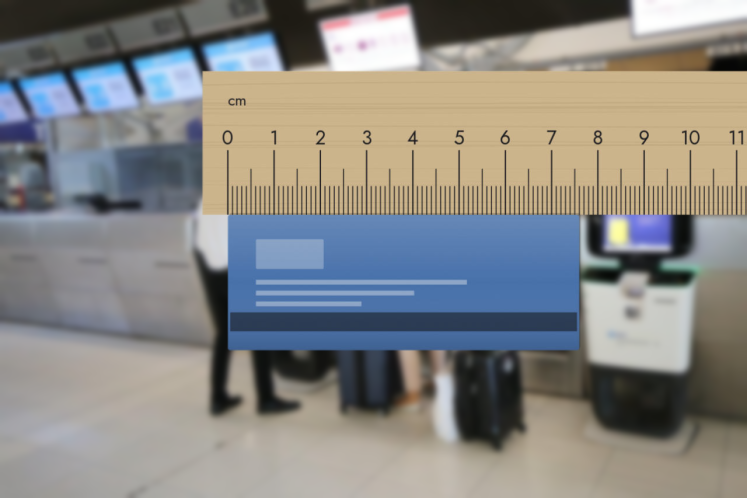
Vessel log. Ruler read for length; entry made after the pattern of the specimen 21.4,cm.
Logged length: 7.6,cm
